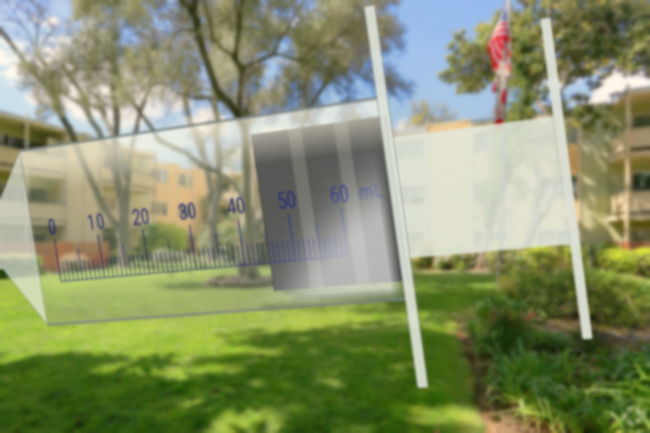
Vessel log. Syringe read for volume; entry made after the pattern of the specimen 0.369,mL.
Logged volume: 45,mL
